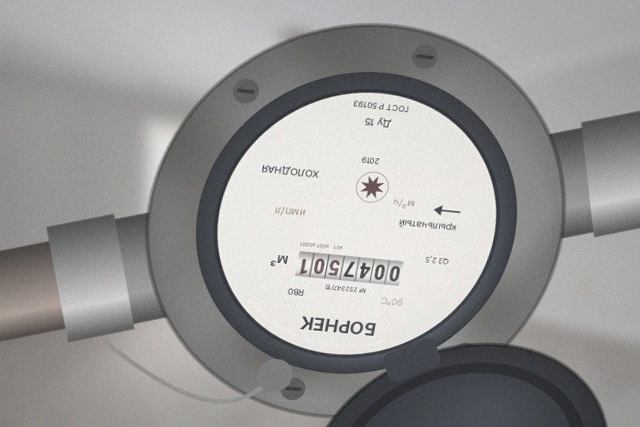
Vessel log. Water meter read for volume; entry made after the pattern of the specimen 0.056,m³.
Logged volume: 47.501,m³
